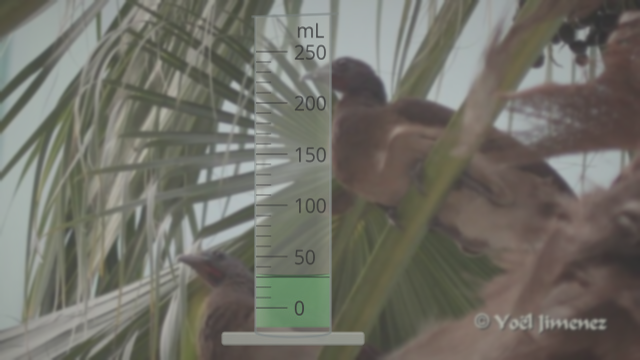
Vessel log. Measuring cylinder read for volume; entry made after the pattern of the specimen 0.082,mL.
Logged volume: 30,mL
